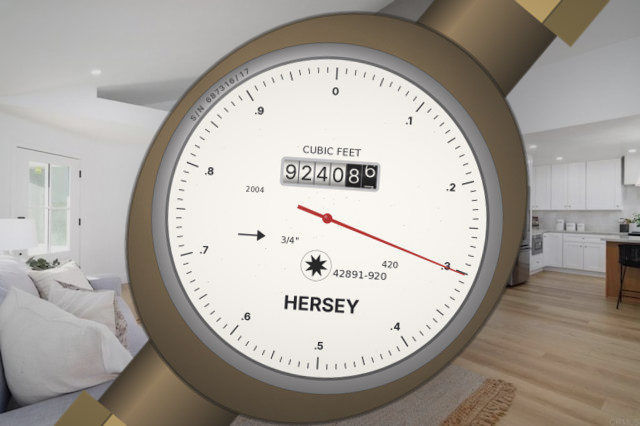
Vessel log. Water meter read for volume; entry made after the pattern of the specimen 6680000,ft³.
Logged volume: 924086.30,ft³
